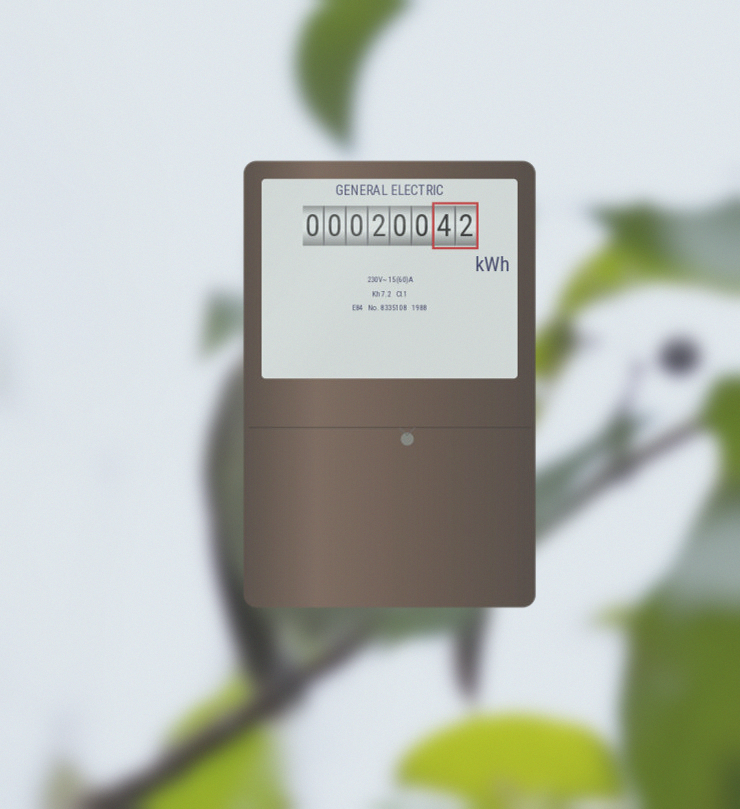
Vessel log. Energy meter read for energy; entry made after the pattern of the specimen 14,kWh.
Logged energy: 200.42,kWh
